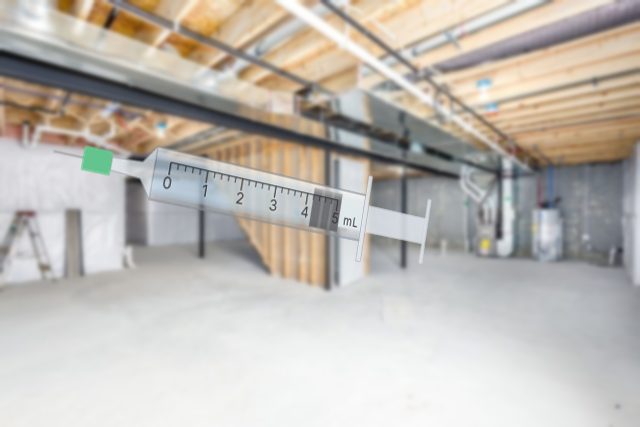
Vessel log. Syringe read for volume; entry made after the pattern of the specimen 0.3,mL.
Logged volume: 4.2,mL
